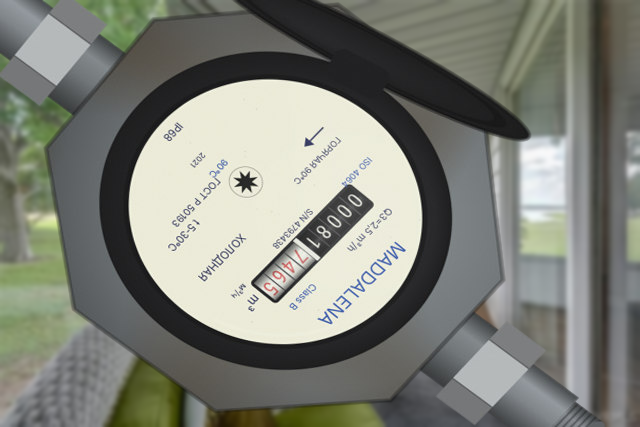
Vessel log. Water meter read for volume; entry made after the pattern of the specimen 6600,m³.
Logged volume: 81.7465,m³
